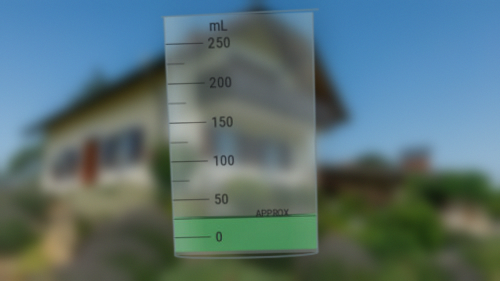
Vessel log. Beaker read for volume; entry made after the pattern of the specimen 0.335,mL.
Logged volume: 25,mL
